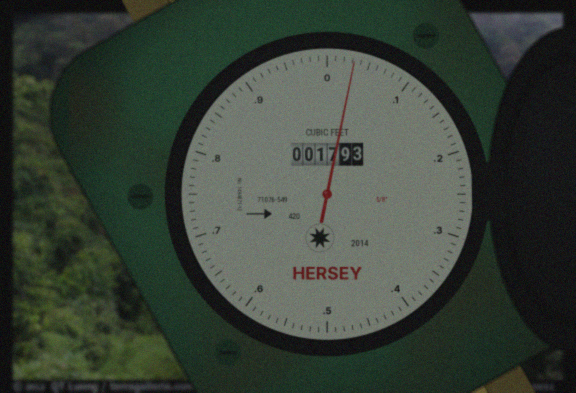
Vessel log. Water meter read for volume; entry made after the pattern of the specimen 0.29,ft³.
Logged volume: 1793.03,ft³
